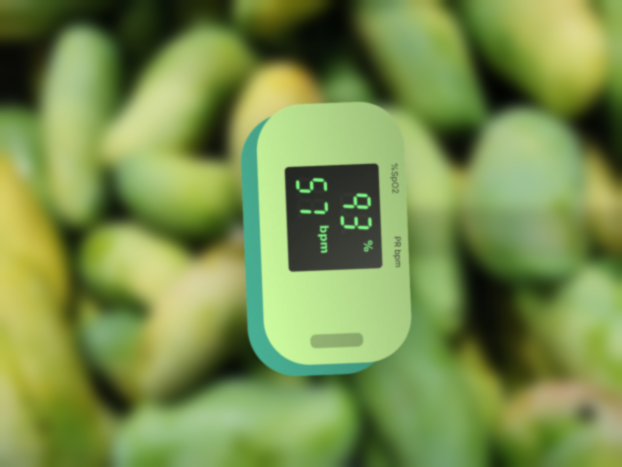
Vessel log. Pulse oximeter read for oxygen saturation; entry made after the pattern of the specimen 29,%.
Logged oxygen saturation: 93,%
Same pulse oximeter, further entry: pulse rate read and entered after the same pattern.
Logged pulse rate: 57,bpm
